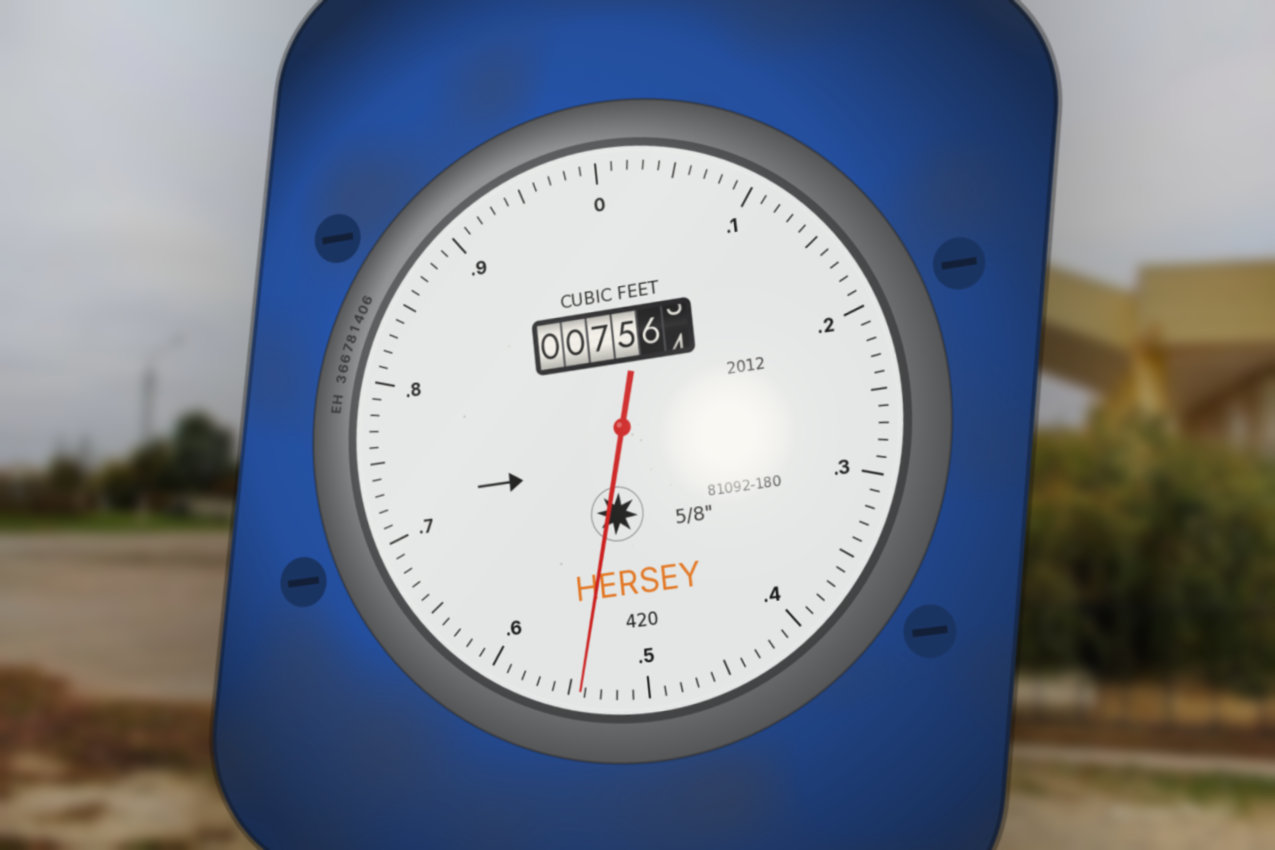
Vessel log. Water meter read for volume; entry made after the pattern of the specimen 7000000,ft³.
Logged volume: 7563.54,ft³
